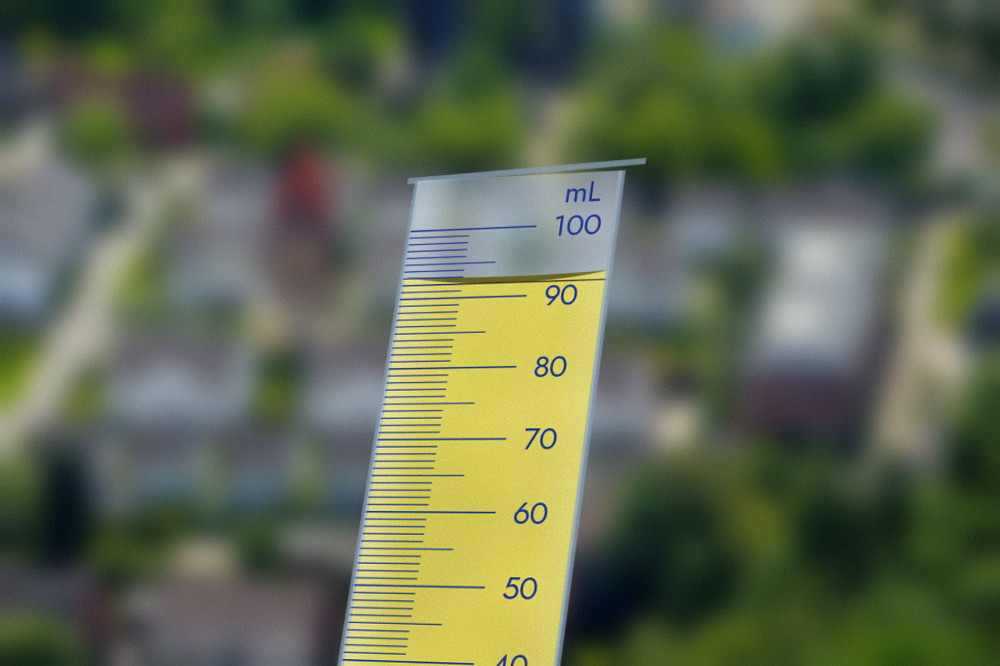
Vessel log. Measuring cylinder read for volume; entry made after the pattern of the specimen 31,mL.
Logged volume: 92,mL
